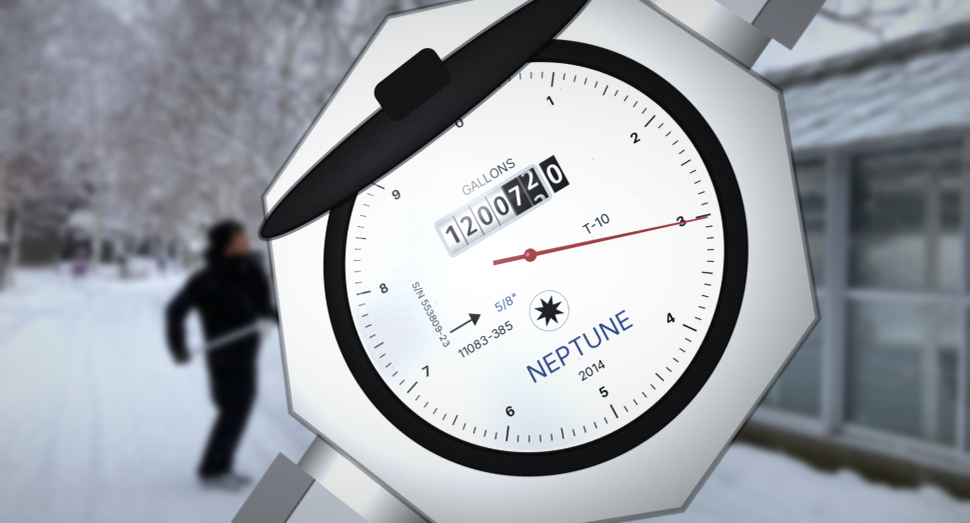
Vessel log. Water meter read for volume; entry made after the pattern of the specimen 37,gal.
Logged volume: 1200723.0,gal
